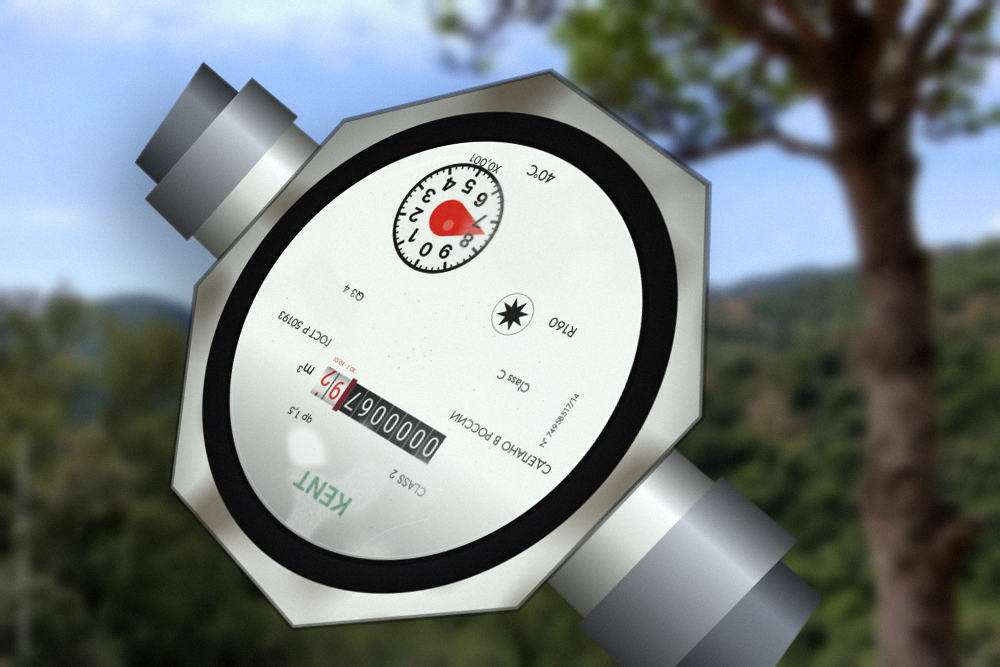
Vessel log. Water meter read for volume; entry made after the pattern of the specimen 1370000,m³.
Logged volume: 67.917,m³
